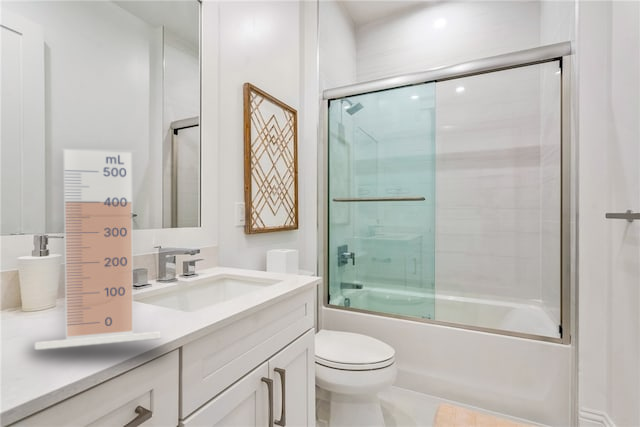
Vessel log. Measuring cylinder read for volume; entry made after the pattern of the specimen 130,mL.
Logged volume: 400,mL
